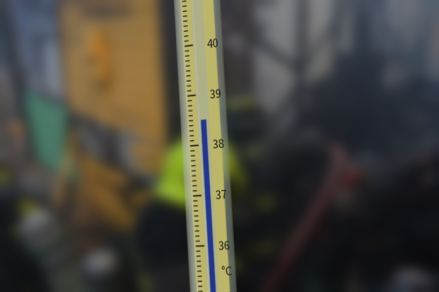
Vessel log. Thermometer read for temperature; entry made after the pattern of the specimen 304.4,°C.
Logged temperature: 38.5,°C
